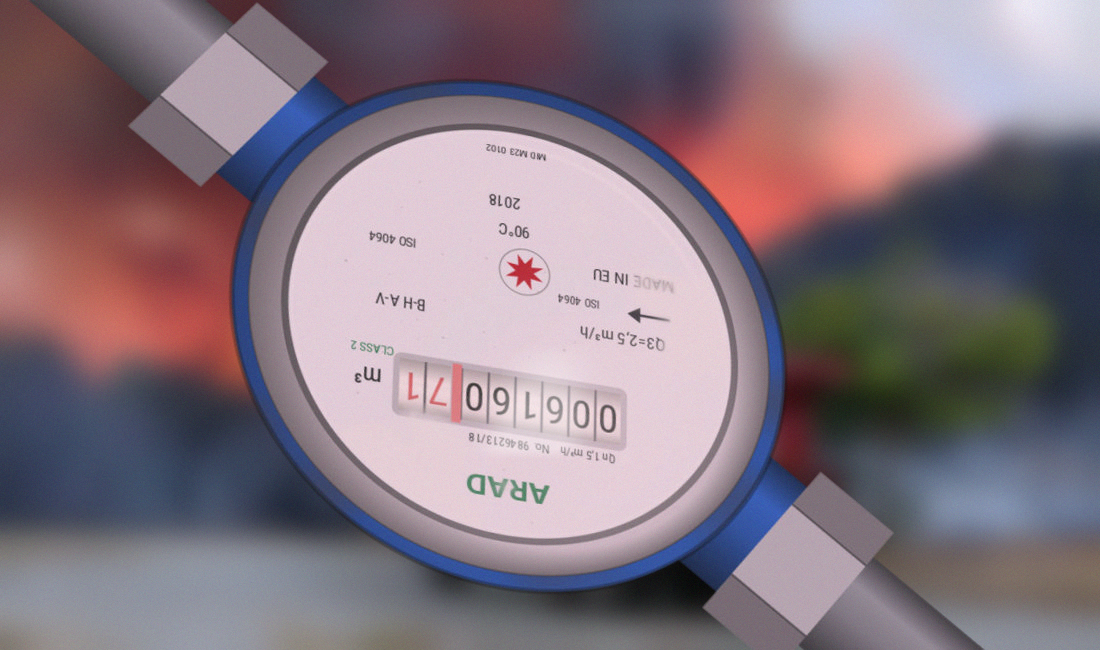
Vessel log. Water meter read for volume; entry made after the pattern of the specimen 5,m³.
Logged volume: 6160.71,m³
